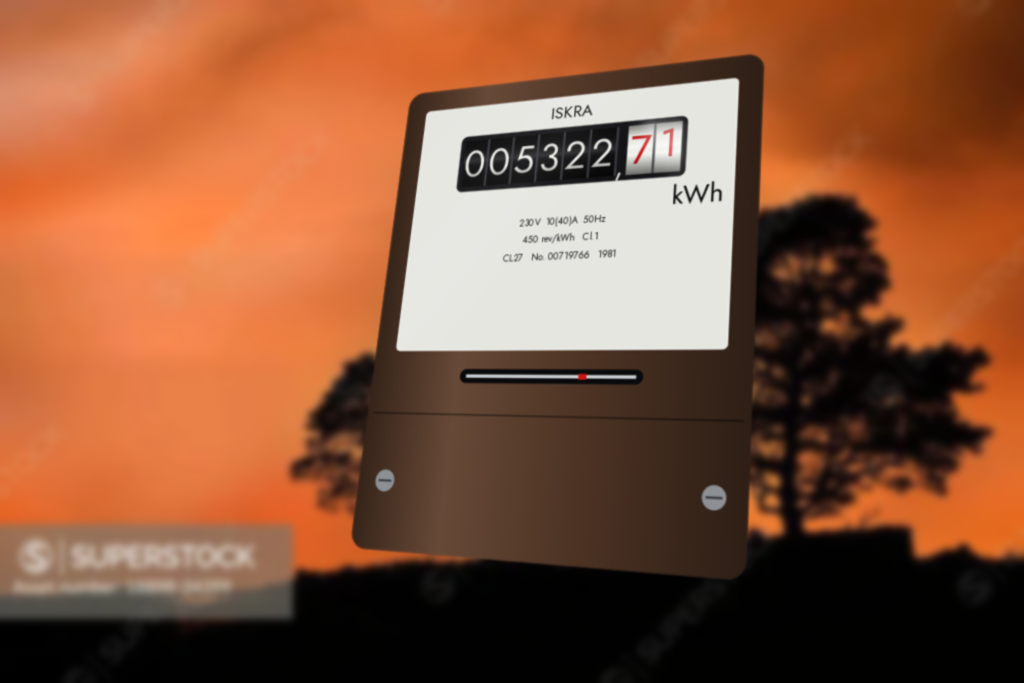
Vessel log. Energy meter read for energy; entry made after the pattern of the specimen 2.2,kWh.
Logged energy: 5322.71,kWh
